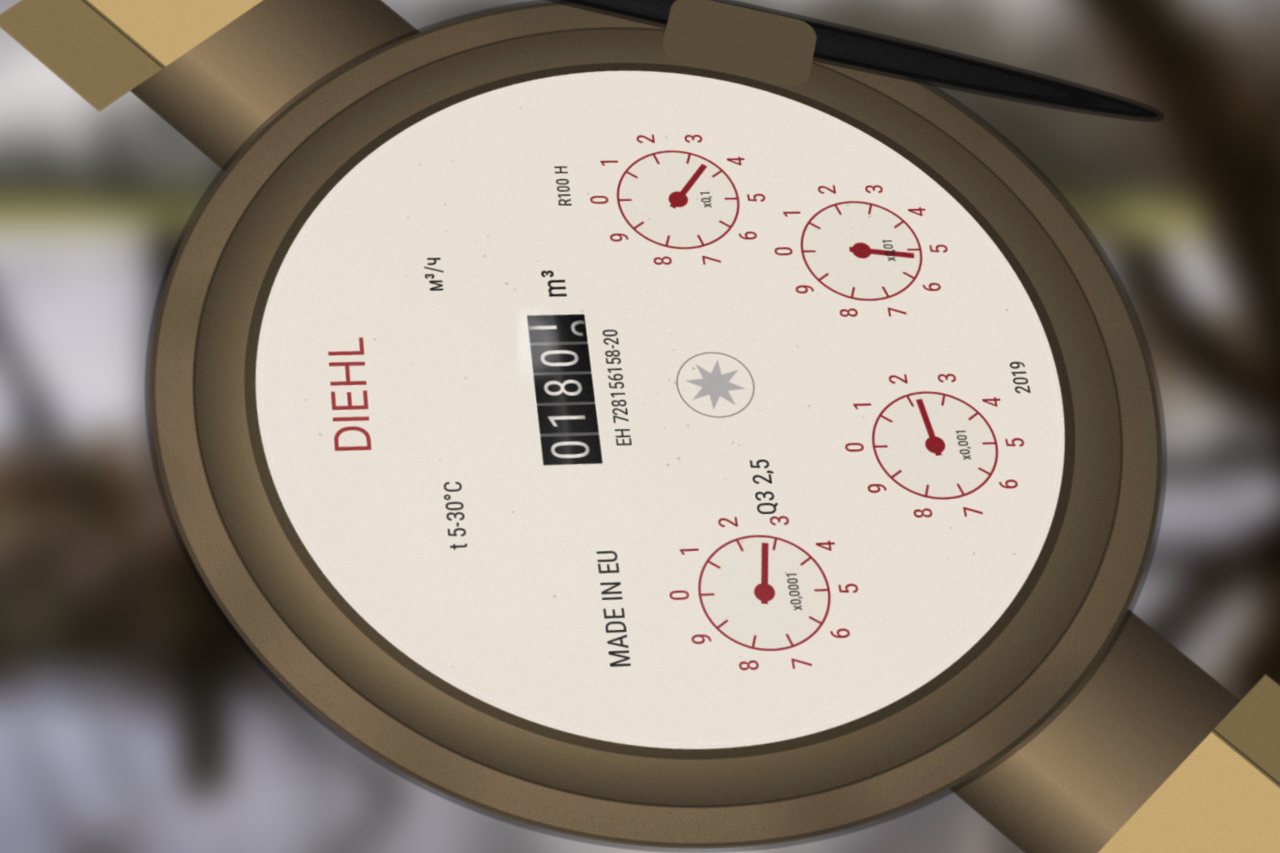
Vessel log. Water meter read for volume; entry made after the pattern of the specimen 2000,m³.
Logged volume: 1801.3522,m³
